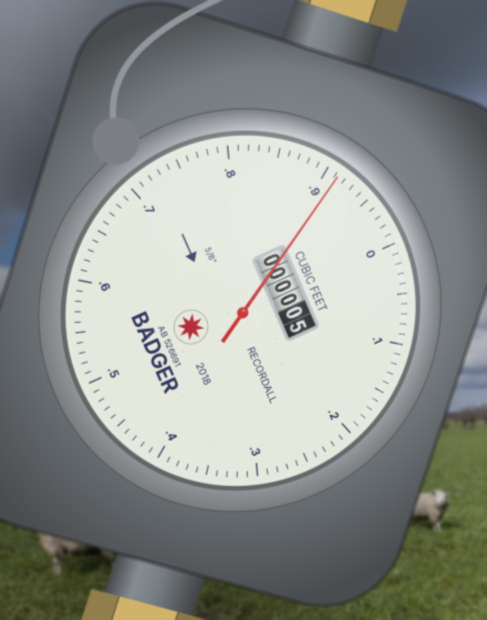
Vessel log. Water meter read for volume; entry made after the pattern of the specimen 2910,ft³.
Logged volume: 4.91,ft³
